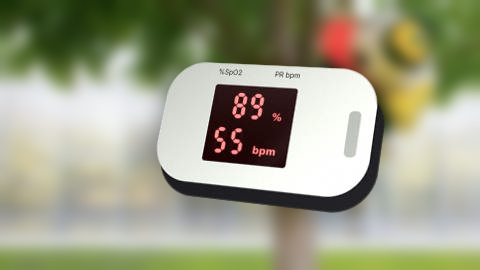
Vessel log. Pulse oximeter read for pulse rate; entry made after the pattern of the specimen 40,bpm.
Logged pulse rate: 55,bpm
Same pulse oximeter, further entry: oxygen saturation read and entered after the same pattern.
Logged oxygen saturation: 89,%
